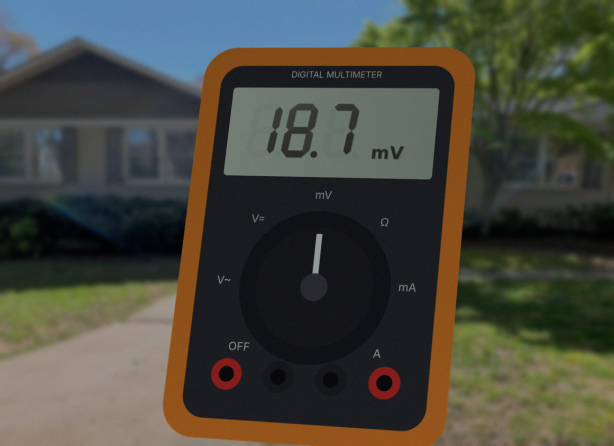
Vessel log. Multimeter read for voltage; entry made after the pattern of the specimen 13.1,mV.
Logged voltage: 18.7,mV
